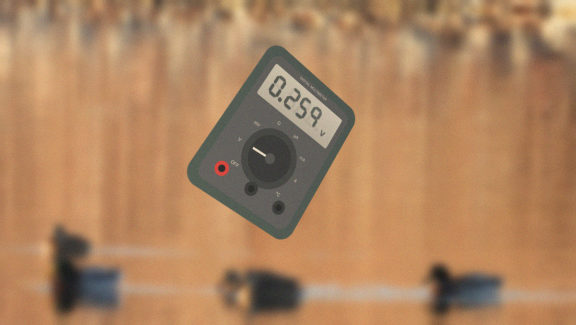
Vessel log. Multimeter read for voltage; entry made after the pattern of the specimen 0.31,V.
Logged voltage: 0.259,V
